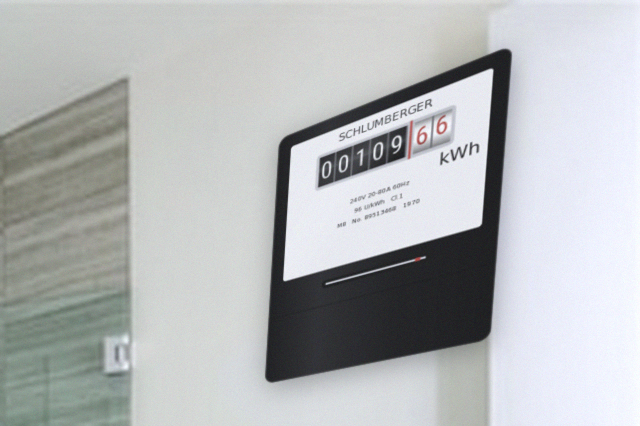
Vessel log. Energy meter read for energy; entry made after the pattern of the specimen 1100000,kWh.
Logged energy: 109.66,kWh
